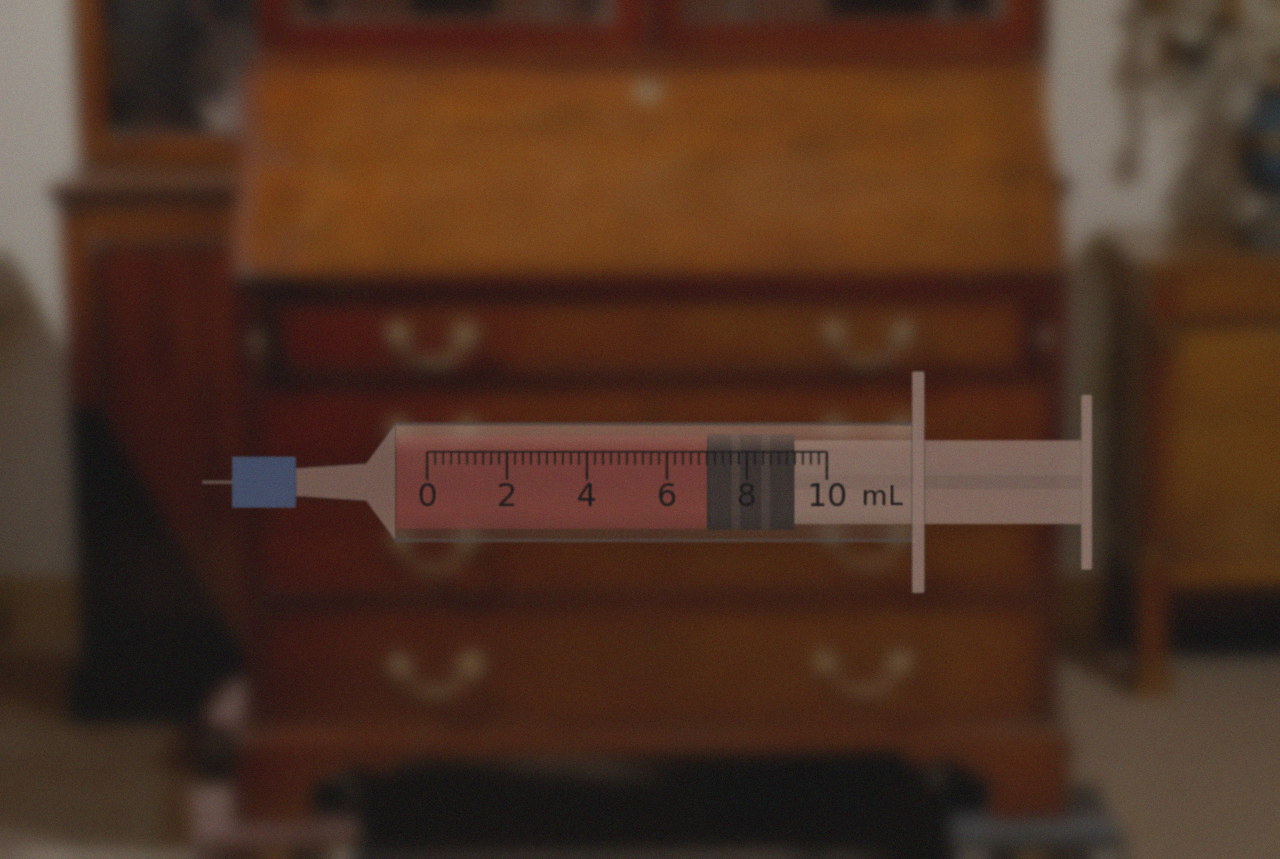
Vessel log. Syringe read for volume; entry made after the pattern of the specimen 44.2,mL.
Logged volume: 7,mL
